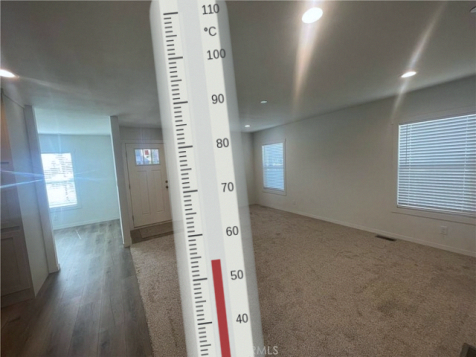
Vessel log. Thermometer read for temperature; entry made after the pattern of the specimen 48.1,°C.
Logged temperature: 54,°C
